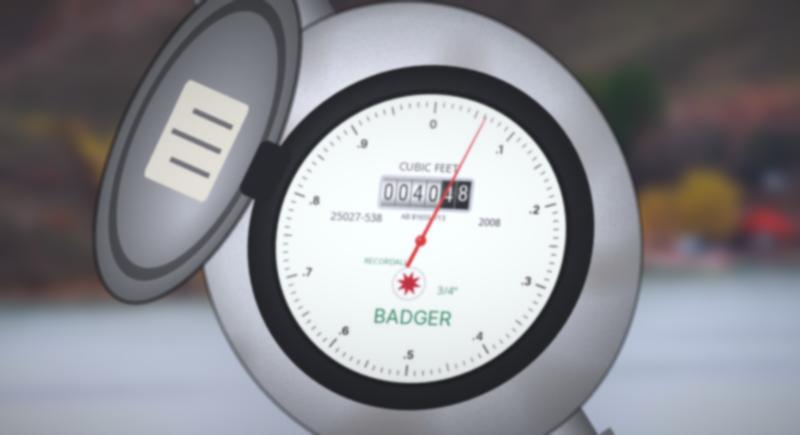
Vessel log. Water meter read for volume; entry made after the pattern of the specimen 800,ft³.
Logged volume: 4048.06,ft³
